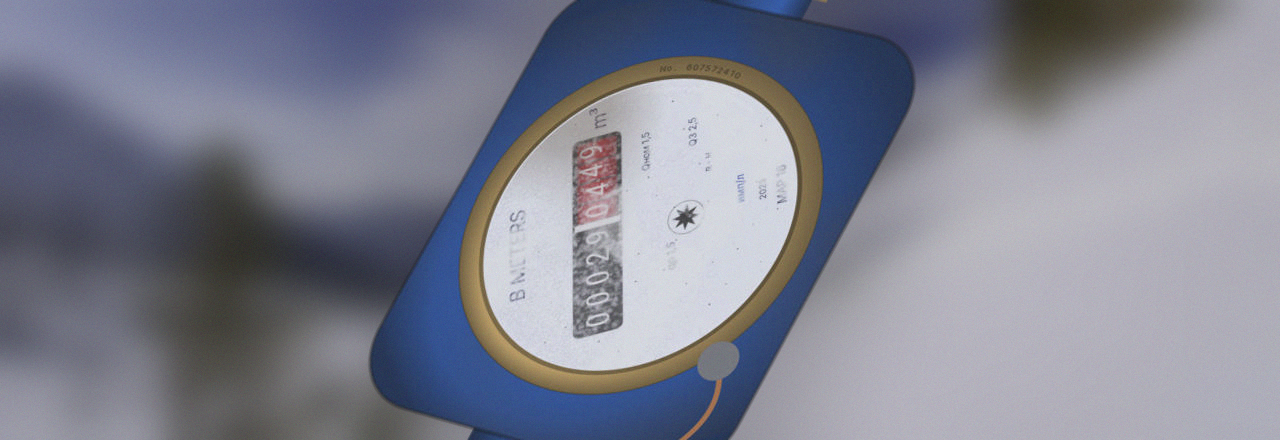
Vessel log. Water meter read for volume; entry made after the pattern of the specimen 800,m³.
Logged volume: 29.0449,m³
